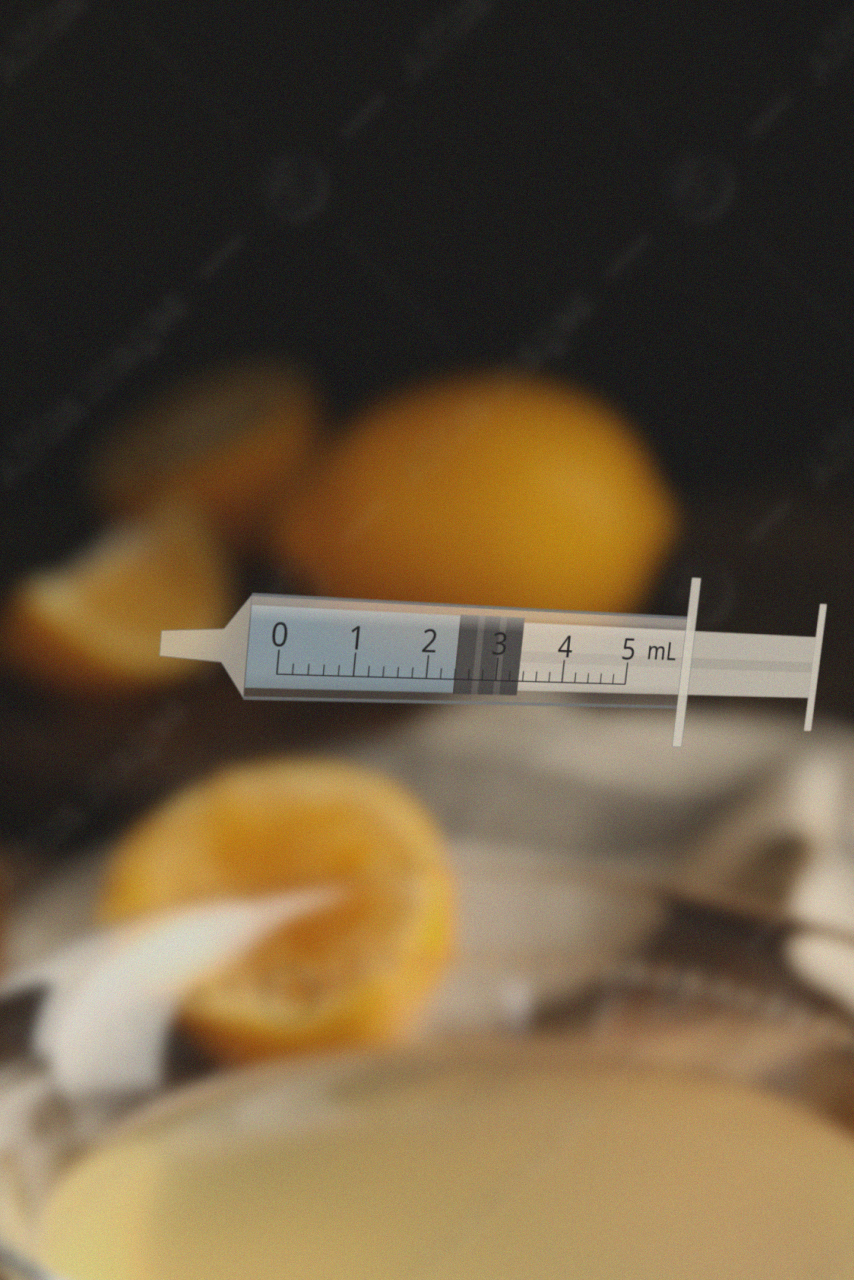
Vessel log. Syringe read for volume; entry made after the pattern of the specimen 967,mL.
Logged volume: 2.4,mL
